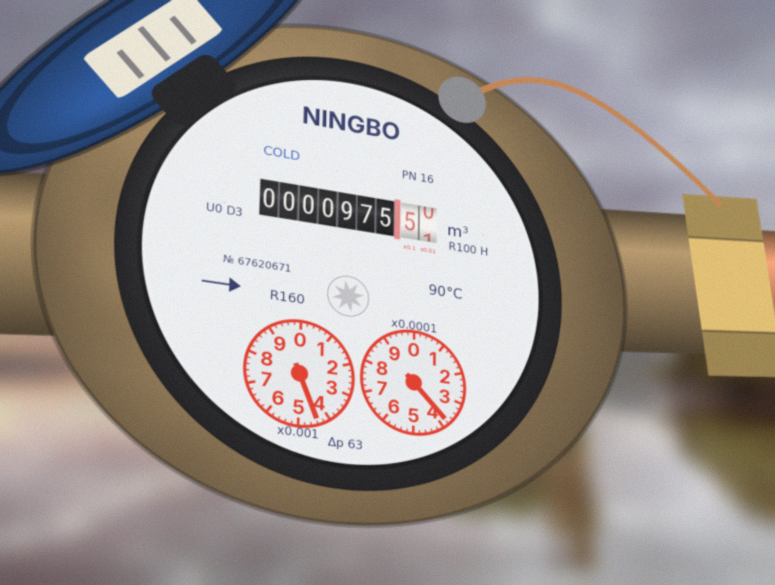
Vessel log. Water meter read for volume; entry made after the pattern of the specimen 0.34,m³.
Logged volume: 975.5043,m³
